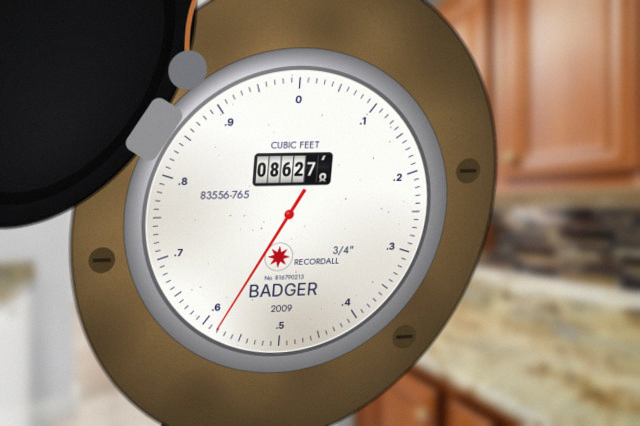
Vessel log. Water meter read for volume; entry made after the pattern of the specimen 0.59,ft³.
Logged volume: 86277.58,ft³
